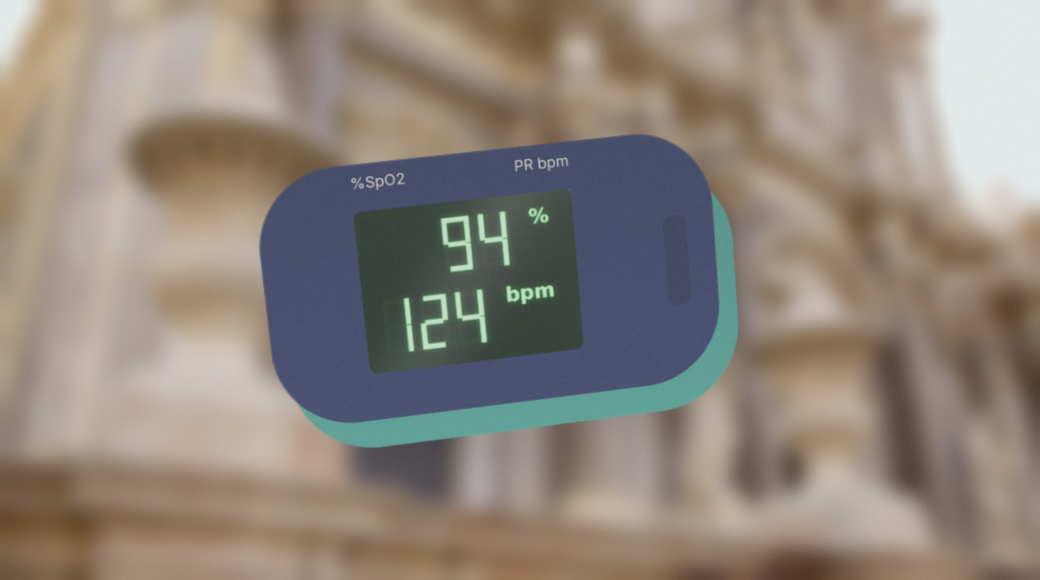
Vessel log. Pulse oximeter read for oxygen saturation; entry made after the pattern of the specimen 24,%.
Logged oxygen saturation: 94,%
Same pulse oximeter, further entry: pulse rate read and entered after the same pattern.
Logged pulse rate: 124,bpm
